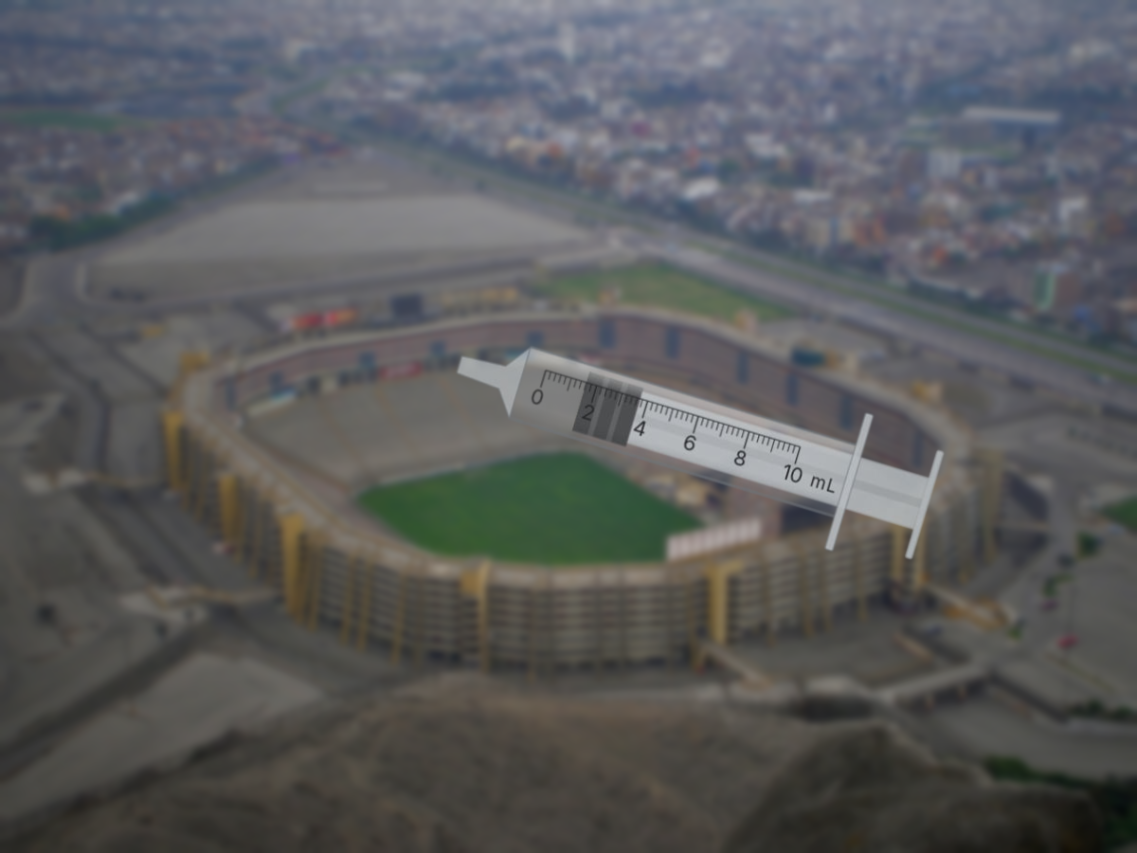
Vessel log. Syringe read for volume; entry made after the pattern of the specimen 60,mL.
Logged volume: 1.6,mL
